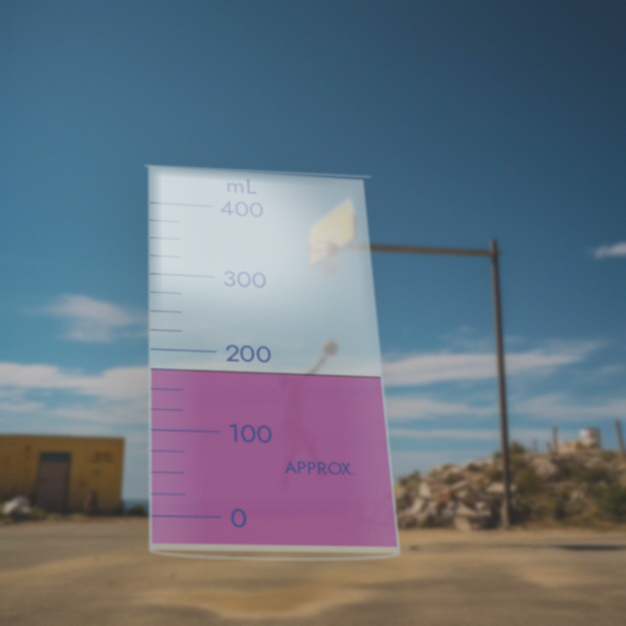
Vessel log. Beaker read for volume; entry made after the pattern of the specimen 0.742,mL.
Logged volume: 175,mL
